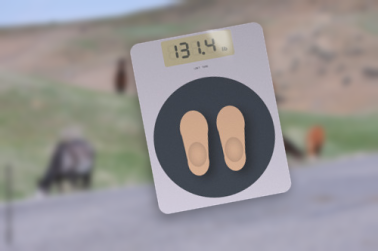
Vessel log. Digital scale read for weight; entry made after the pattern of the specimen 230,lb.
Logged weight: 131.4,lb
